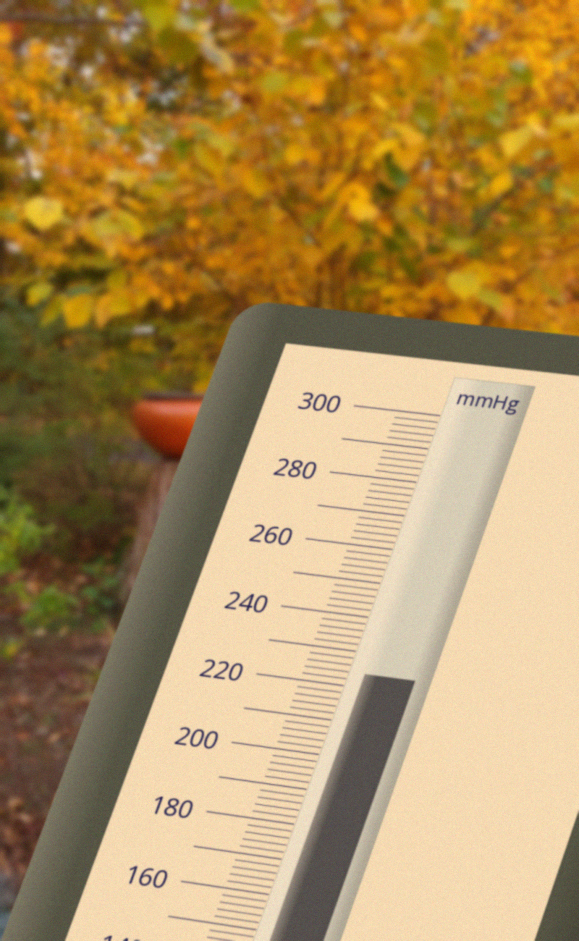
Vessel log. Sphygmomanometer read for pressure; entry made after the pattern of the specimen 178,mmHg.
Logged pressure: 224,mmHg
